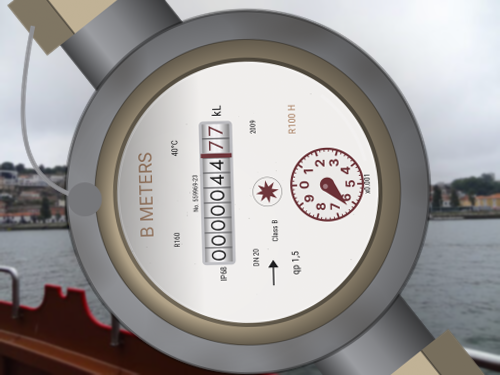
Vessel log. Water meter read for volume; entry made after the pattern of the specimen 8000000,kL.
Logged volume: 44.776,kL
